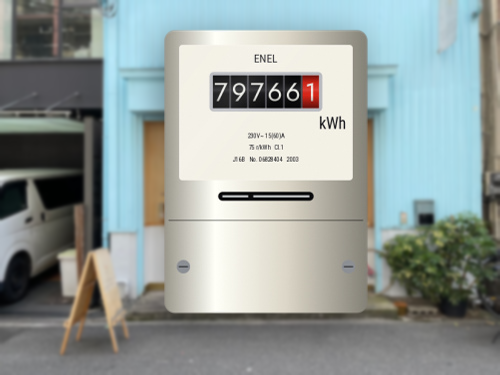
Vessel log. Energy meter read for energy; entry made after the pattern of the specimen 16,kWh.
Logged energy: 79766.1,kWh
